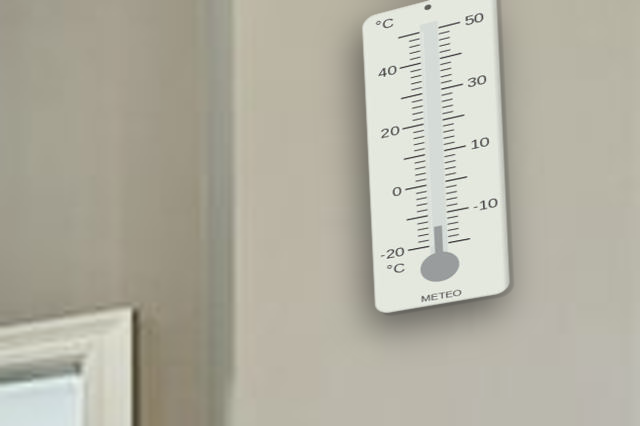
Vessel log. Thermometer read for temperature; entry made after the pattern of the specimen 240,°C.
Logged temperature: -14,°C
